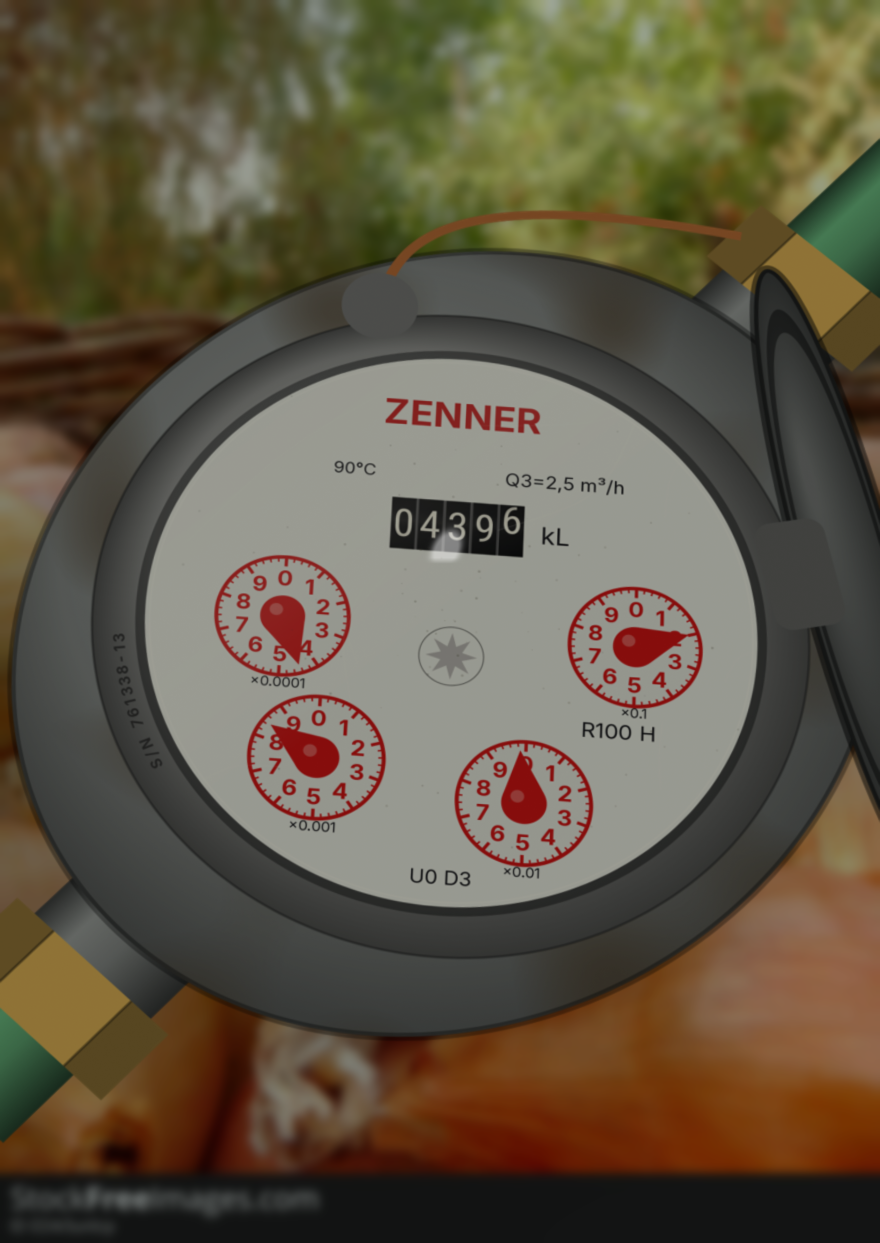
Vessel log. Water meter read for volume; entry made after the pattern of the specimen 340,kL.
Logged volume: 4396.1984,kL
